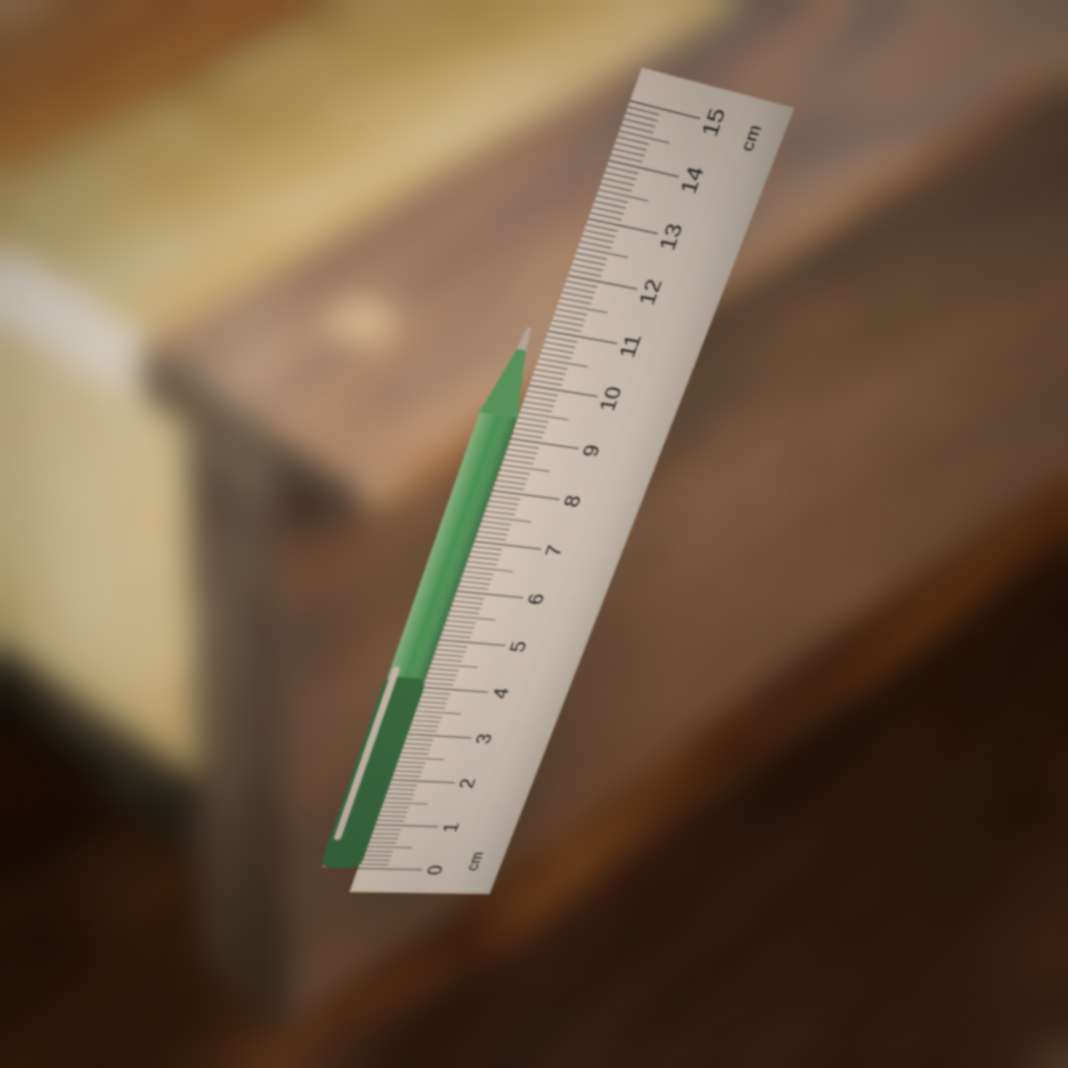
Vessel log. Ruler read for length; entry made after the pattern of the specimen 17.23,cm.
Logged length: 11,cm
